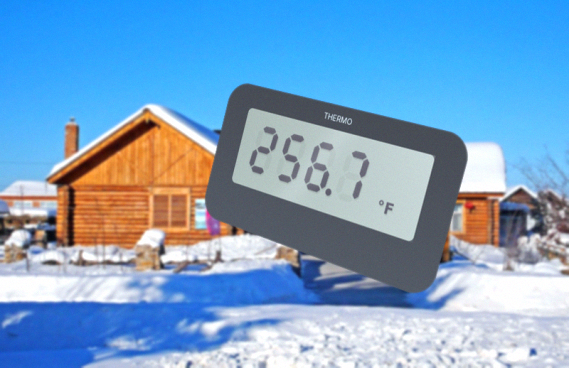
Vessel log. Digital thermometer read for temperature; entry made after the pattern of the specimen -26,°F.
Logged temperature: 256.7,°F
